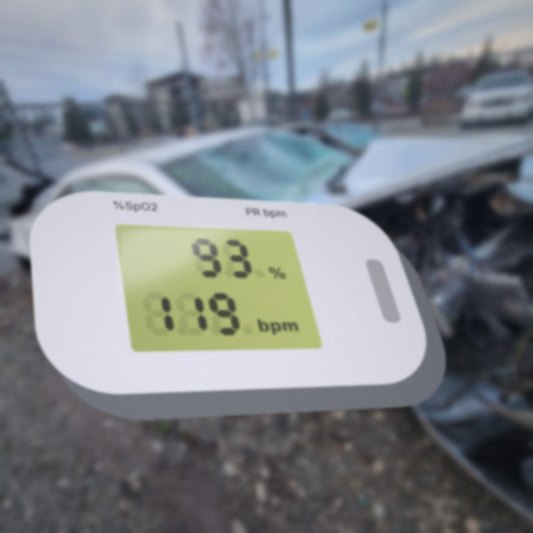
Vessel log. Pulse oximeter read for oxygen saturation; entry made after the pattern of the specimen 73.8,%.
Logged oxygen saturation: 93,%
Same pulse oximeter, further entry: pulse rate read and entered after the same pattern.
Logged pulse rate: 119,bpm
